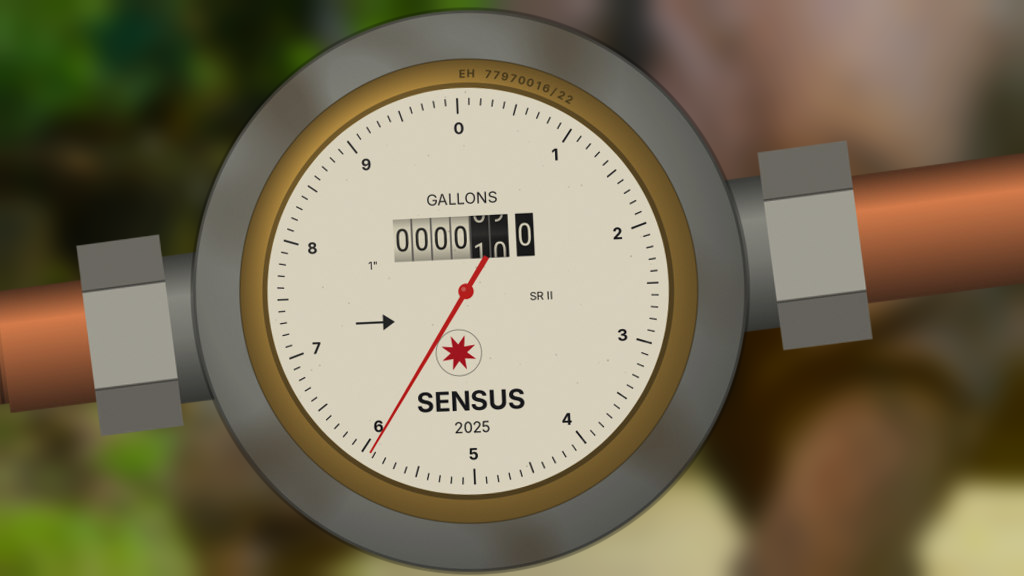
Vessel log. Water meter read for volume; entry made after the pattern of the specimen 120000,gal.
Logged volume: 95.9,gal
